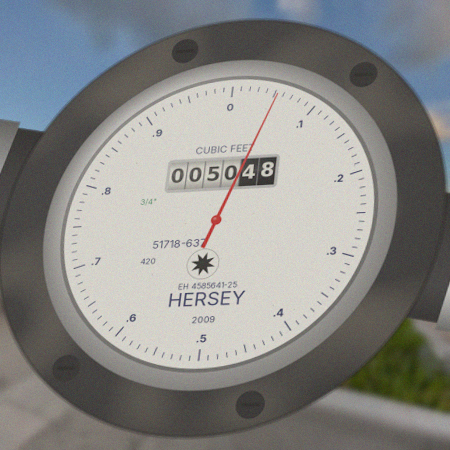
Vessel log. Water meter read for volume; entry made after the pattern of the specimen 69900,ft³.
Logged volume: 5048.05,ft³
